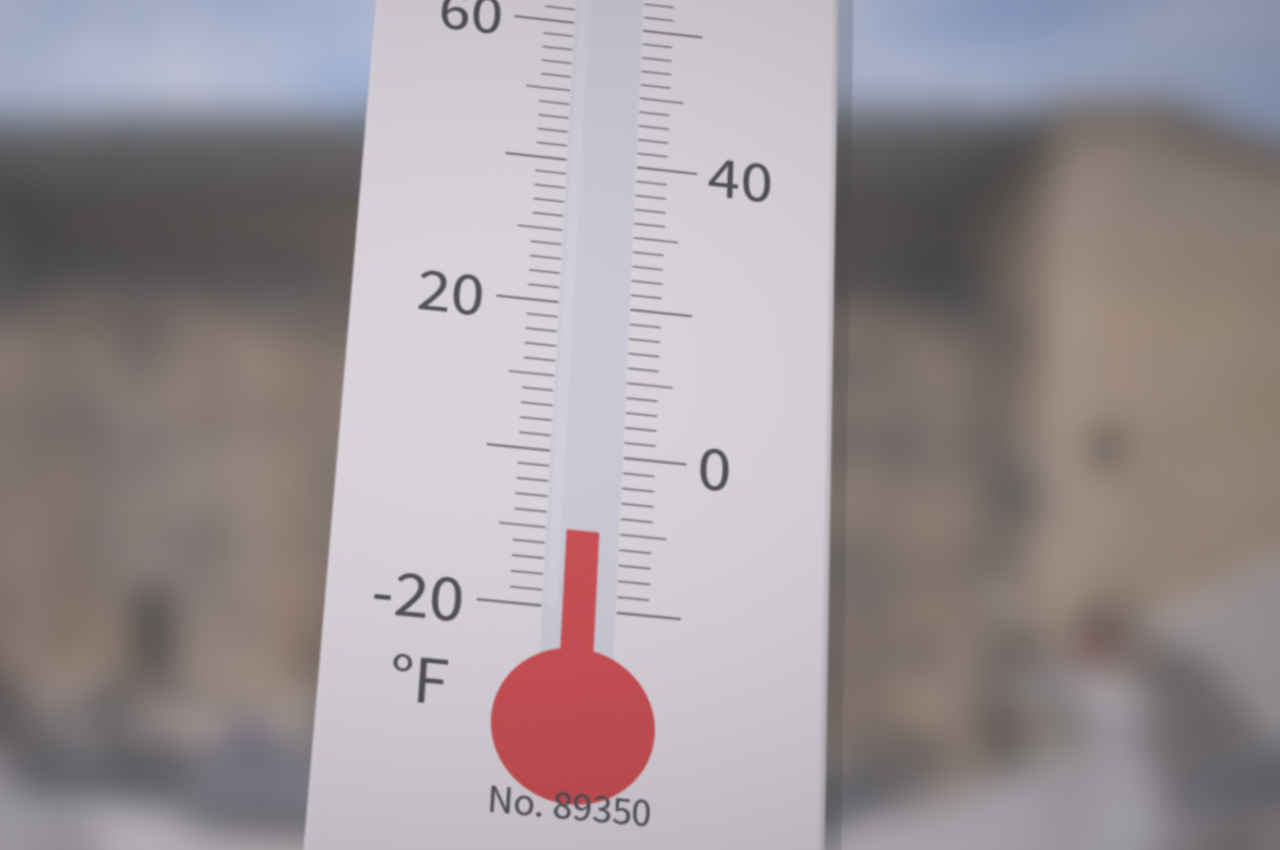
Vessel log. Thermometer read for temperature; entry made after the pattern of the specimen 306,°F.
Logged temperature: -10,°F
